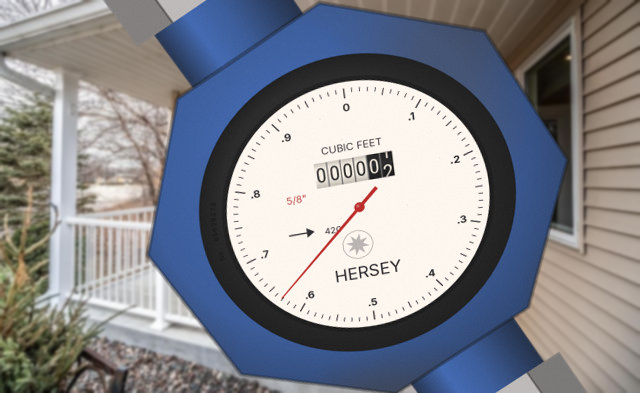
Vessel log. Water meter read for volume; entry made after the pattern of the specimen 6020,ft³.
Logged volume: 1.63,ft³
